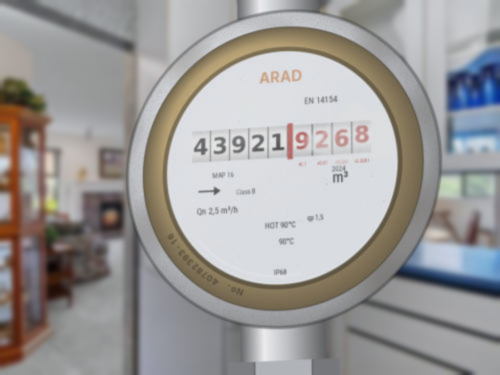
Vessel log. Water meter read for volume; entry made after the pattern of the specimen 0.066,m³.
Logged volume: 43921.9268,m³
